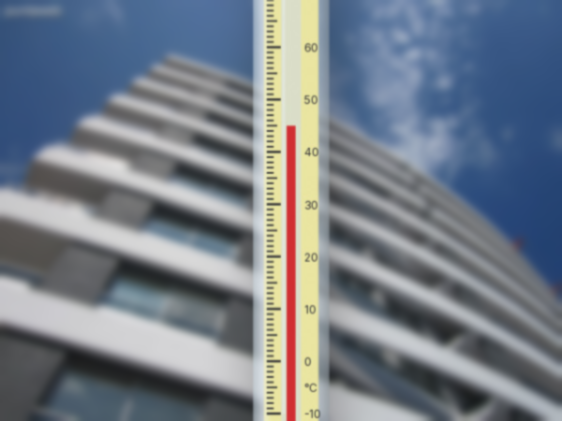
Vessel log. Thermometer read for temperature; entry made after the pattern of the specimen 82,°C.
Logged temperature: 45,°C
